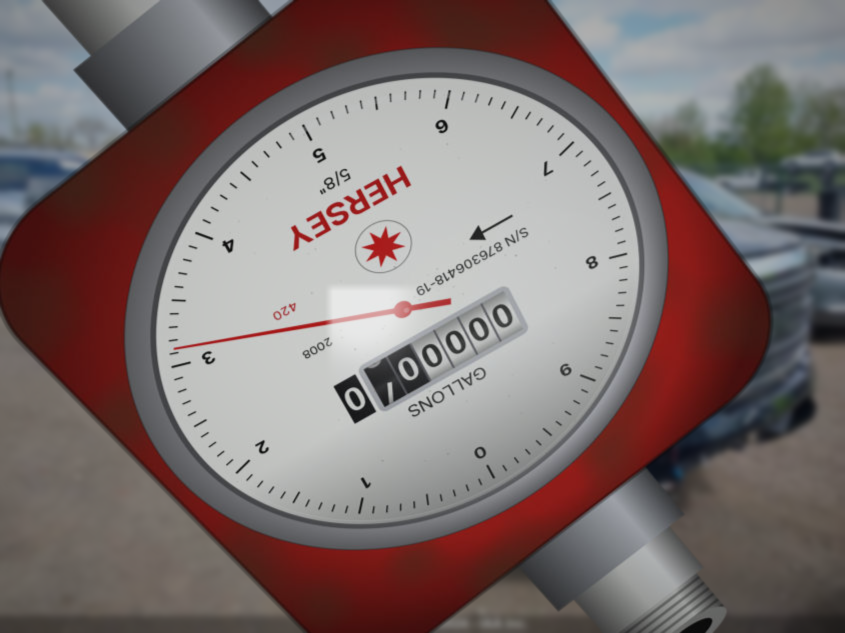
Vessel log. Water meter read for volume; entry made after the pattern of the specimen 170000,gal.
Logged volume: 73.1,gal
